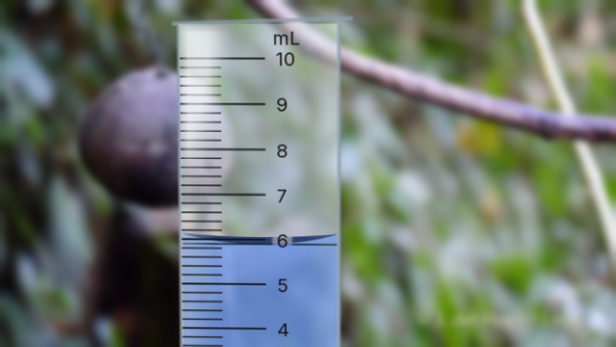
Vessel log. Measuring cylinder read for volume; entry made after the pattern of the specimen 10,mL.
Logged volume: 5.9,mL
